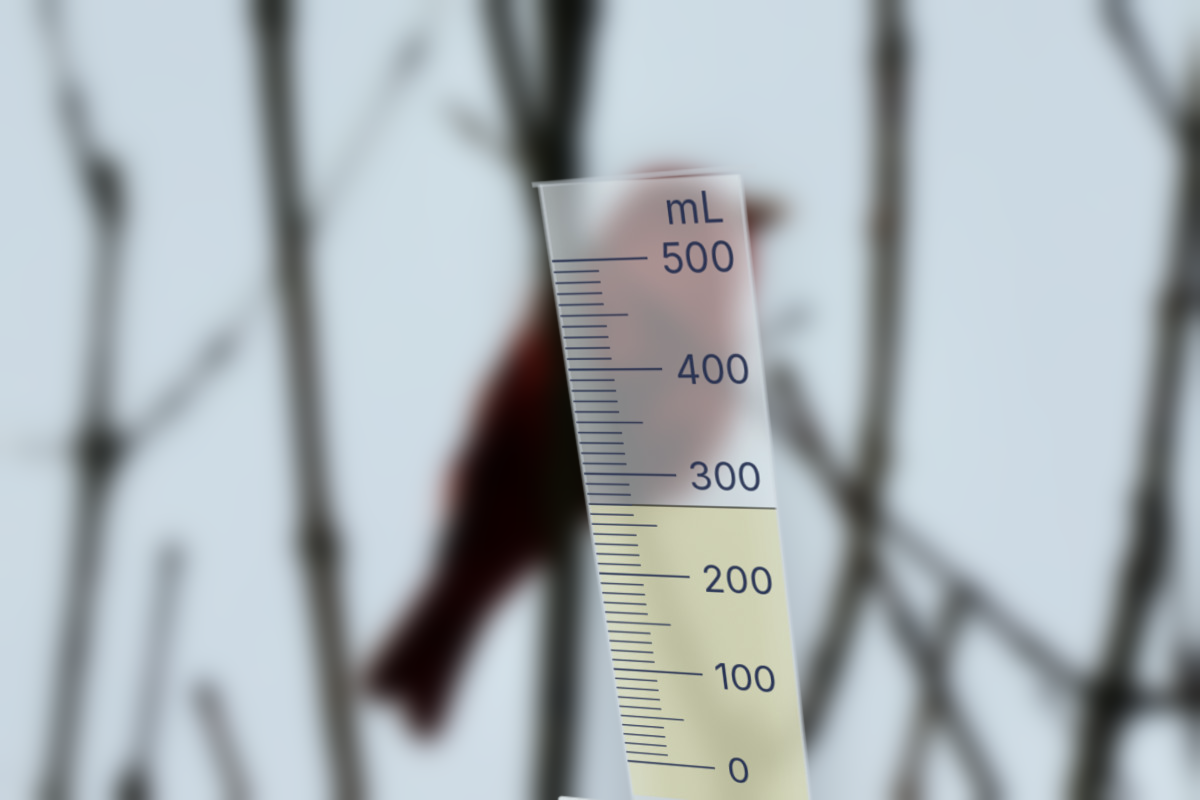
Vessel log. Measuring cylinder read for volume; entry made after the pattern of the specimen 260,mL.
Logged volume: 270,mL
